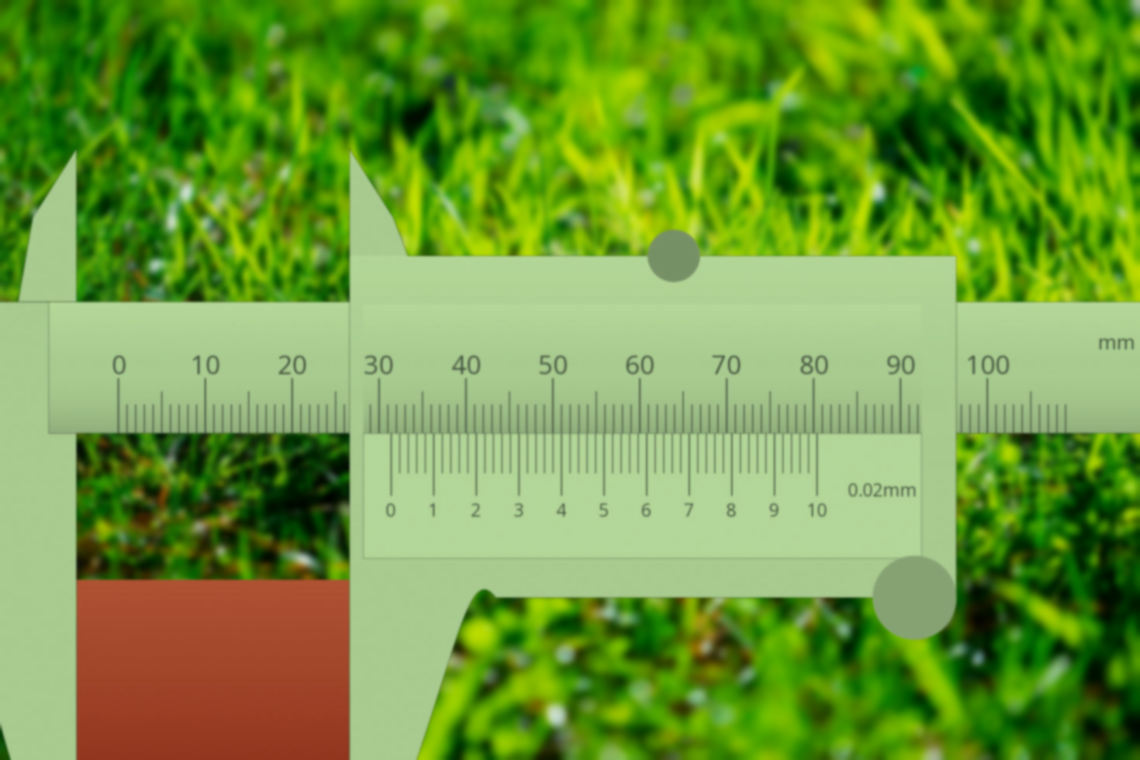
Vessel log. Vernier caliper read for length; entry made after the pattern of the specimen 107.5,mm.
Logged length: 31.4,mm
